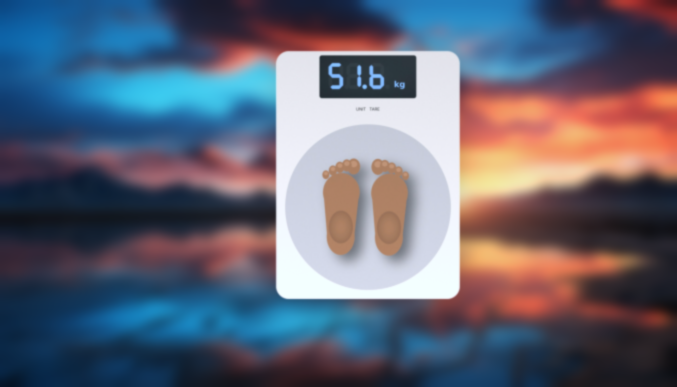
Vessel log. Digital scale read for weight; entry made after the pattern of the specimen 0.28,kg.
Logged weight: 51.6,kg
